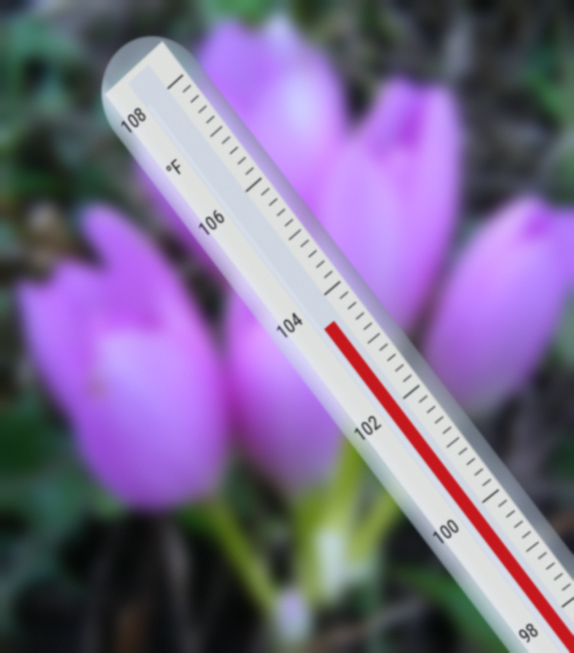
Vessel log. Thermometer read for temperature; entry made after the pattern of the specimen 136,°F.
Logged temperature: 103.6,°F
